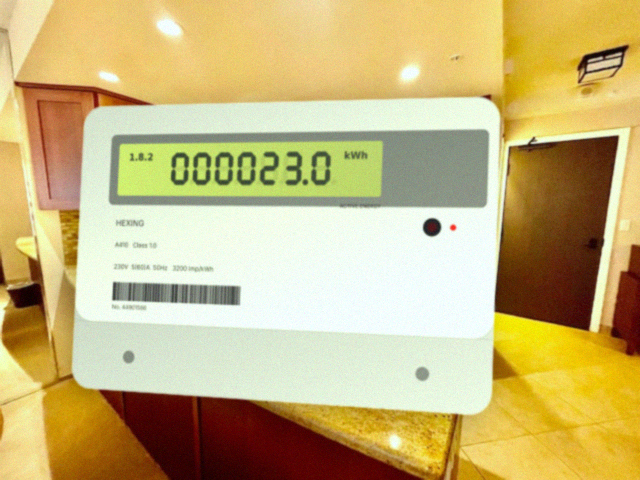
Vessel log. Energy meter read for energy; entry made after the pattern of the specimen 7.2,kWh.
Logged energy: 23.0,kWh
